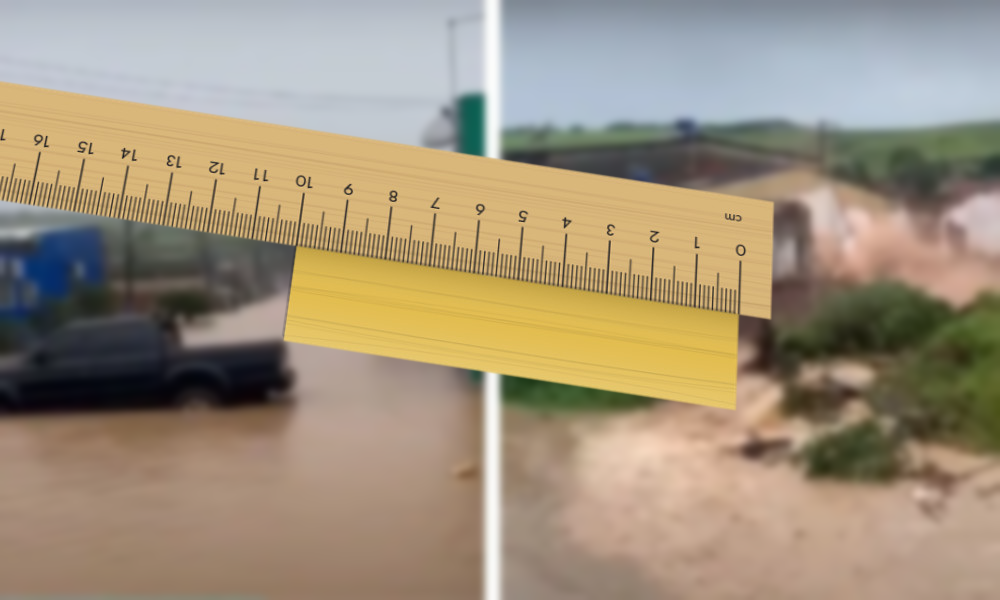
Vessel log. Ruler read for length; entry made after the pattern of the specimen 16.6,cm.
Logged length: 10,cm
